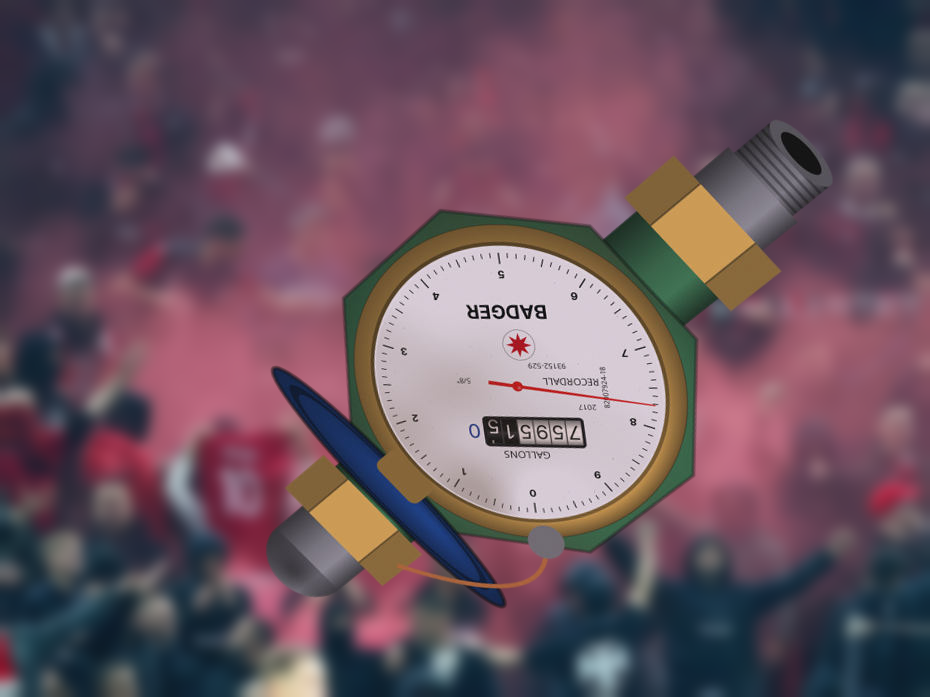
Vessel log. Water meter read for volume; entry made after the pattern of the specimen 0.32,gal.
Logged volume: 7595147.7,gal
